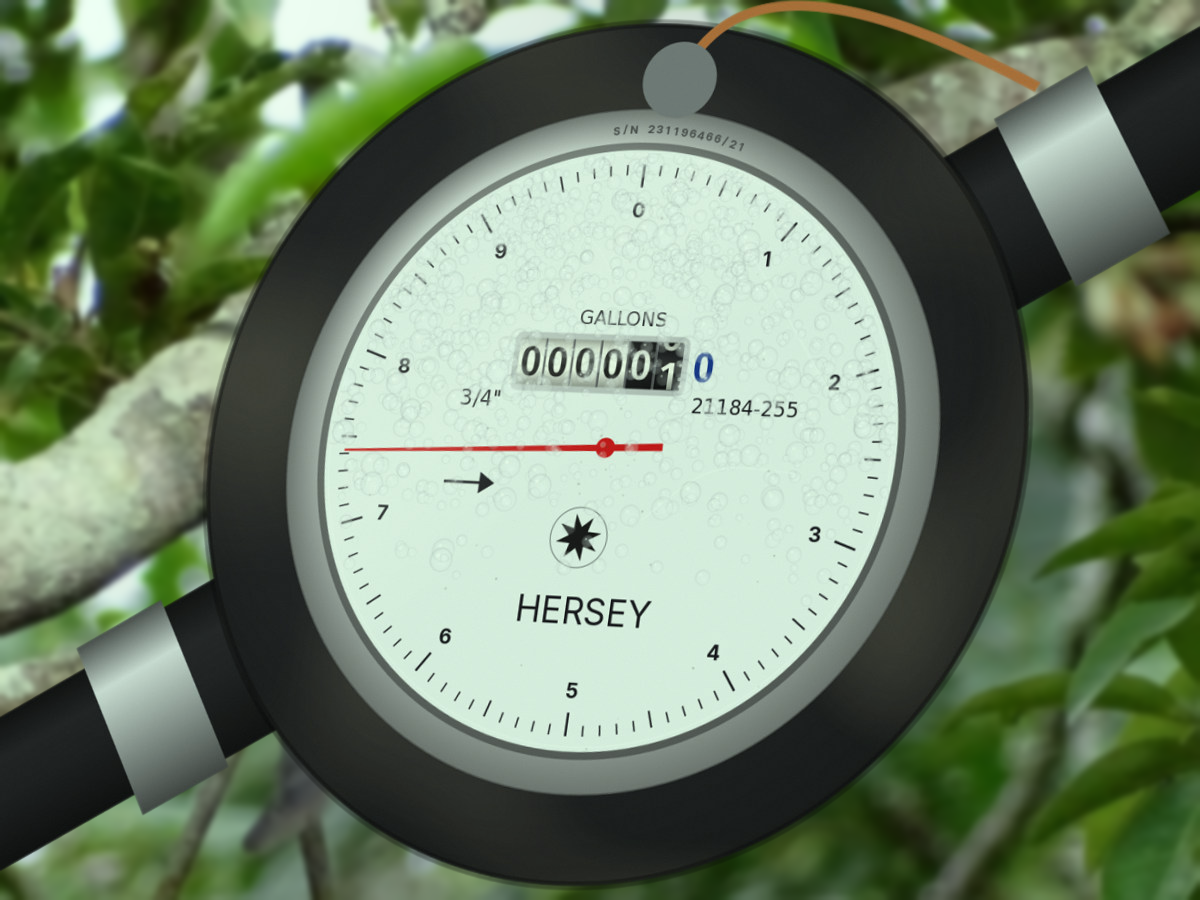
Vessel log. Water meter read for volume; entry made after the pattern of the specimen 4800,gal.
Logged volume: 7.4,gal
